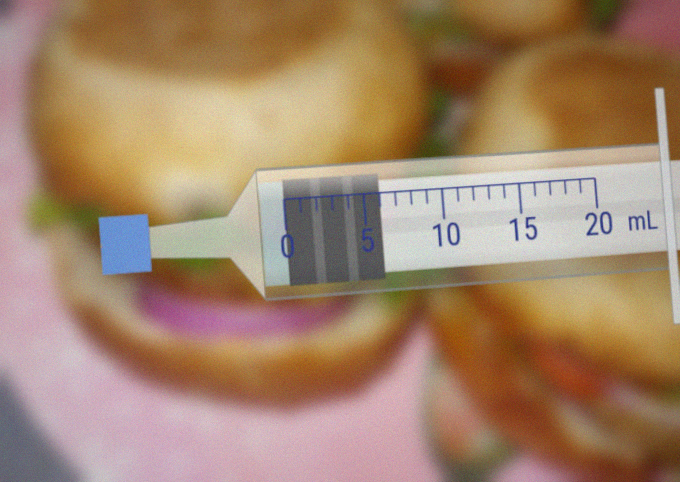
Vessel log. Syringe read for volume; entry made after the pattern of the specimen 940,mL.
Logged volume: 0,mL
